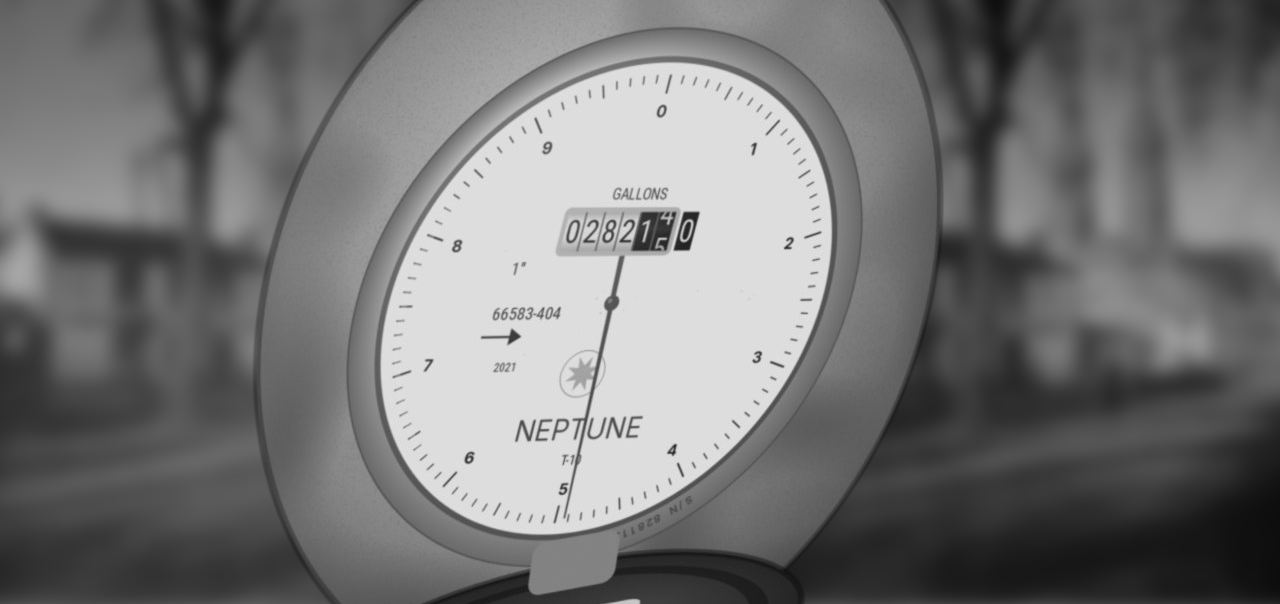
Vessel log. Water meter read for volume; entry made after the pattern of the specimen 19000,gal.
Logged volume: 282144.9,gal
